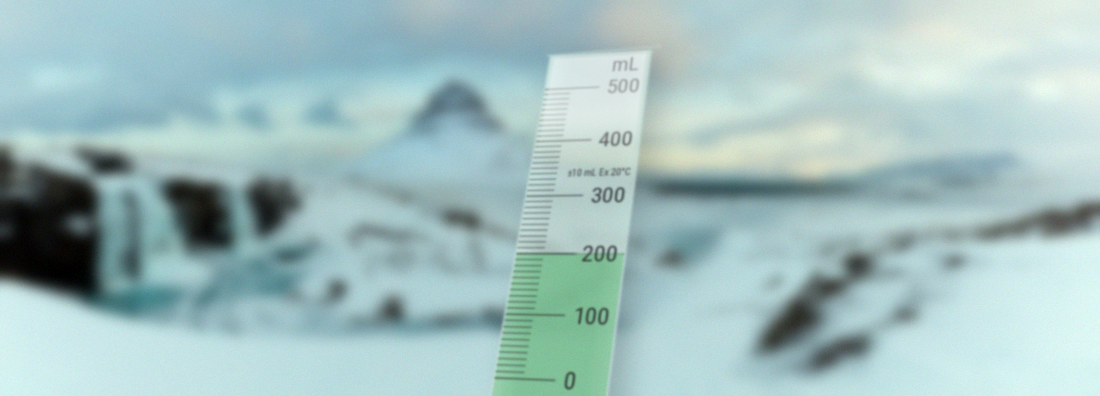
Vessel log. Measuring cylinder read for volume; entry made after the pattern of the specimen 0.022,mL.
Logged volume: 200,mL
